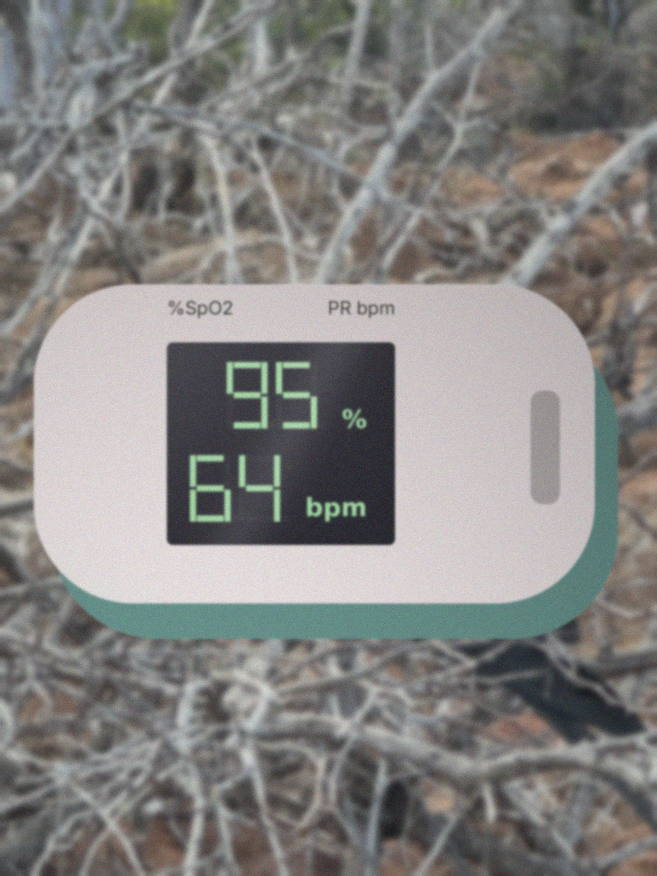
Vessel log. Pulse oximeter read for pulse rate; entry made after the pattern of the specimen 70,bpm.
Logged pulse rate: 64,bpm
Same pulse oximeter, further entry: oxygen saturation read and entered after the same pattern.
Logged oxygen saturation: 95,%
